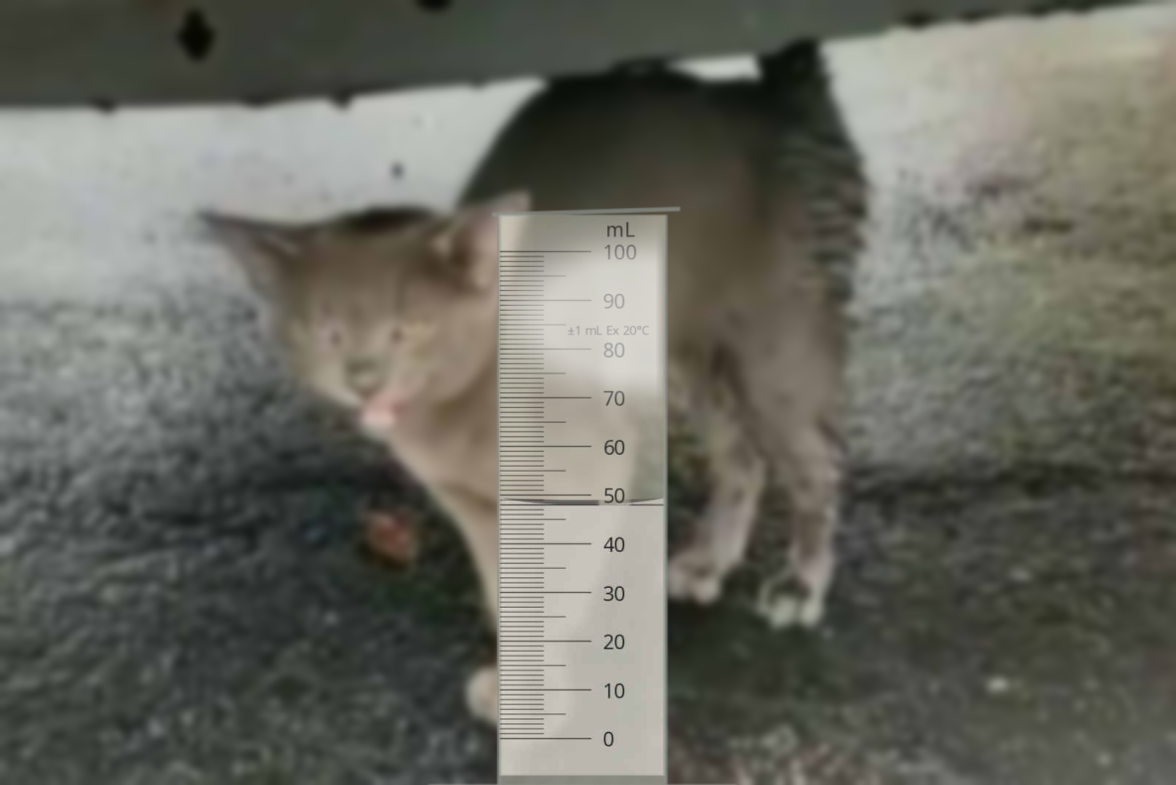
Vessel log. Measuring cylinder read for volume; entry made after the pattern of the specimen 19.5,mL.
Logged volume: 48,mL
